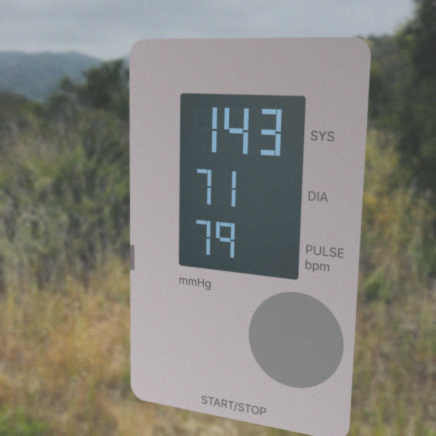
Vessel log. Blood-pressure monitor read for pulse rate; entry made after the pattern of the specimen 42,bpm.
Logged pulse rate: 79,bpm
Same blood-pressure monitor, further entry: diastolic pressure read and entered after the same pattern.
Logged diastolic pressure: 71,mmHg
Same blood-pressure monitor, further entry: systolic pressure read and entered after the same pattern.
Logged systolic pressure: 143,mmHg
